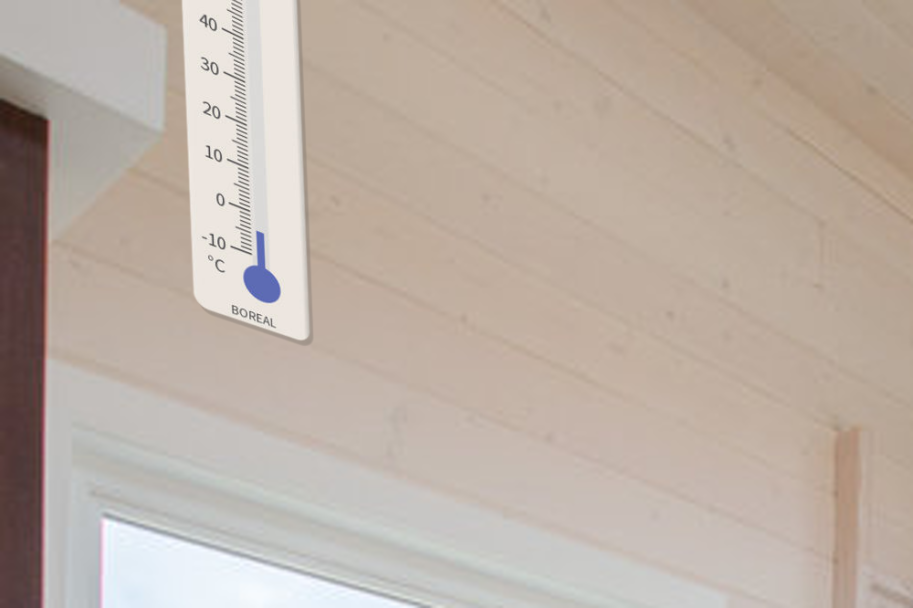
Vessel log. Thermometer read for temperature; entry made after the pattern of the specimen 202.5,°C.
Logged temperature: -4,°C
